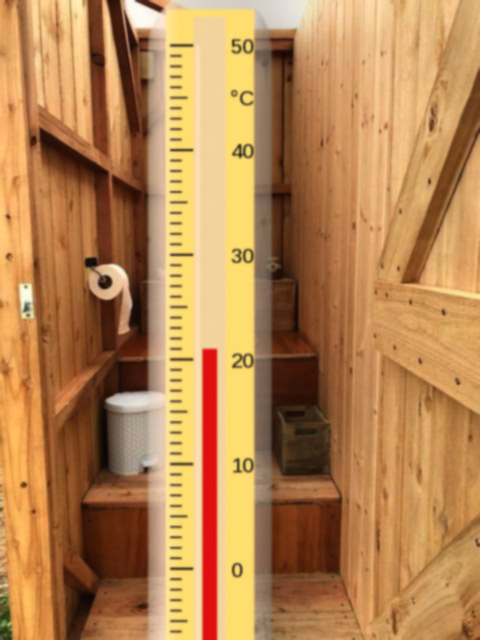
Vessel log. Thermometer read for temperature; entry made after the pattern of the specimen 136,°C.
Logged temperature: 21,°C
